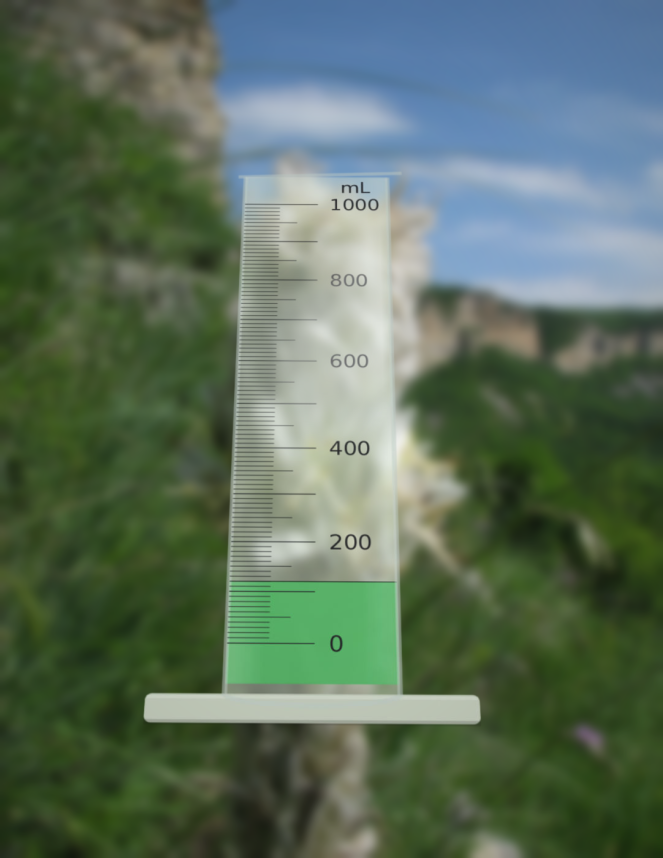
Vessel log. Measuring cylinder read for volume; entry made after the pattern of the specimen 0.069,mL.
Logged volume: 120,mL
